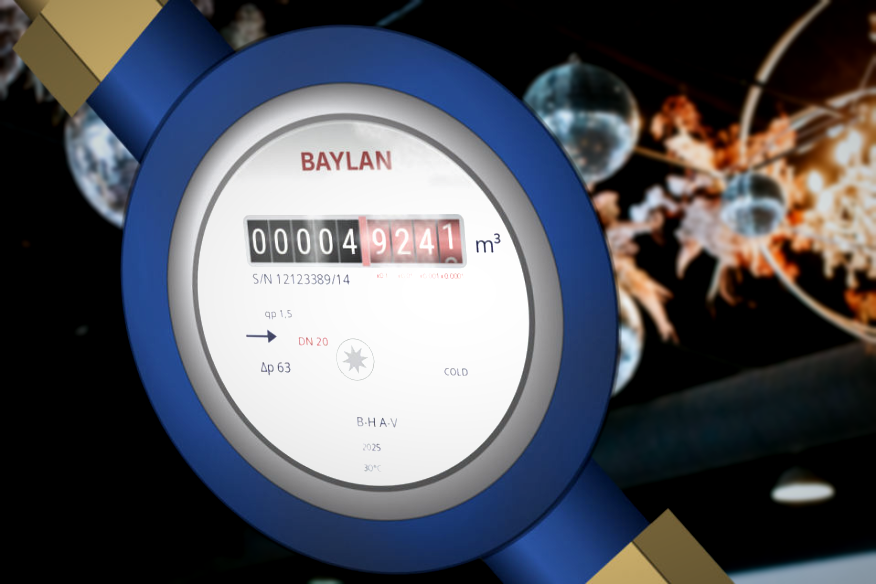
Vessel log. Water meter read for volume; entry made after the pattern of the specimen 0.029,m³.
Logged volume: 4.9241,m³
